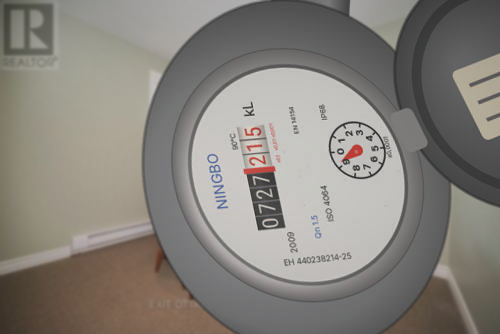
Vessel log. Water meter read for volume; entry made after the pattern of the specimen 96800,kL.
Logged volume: 727.2149,kL
